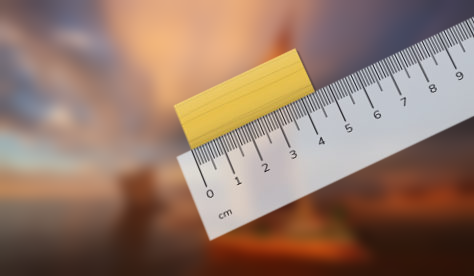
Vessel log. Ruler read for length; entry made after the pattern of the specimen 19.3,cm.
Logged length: 4.5,cm
